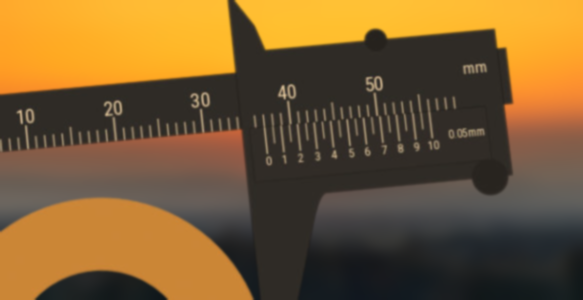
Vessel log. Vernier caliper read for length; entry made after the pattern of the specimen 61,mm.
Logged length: 37.0,mm
